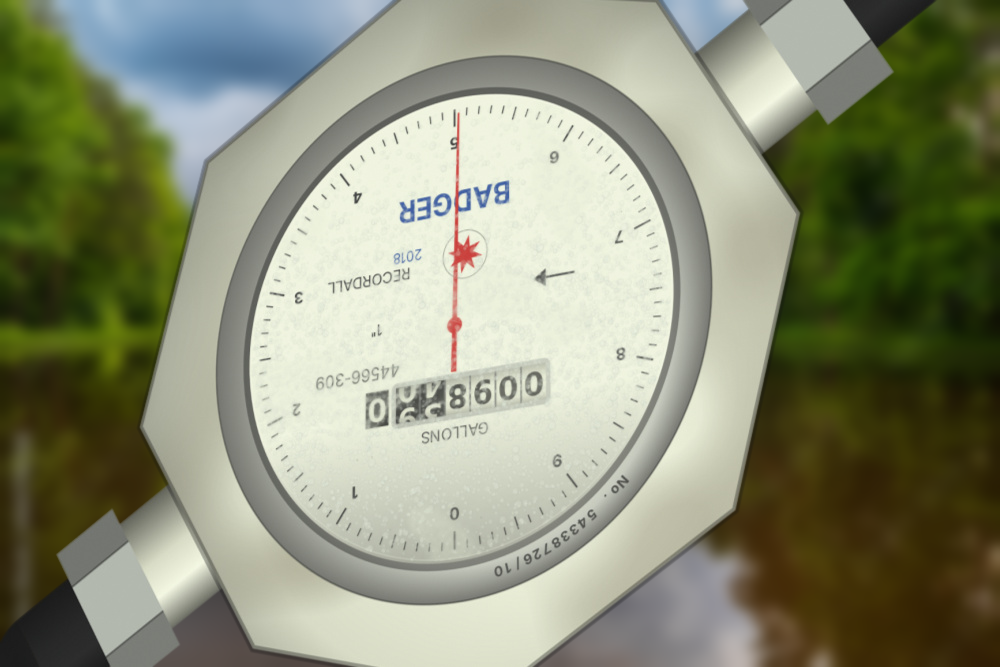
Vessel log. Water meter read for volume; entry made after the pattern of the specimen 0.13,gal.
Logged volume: 98395.0,gal
